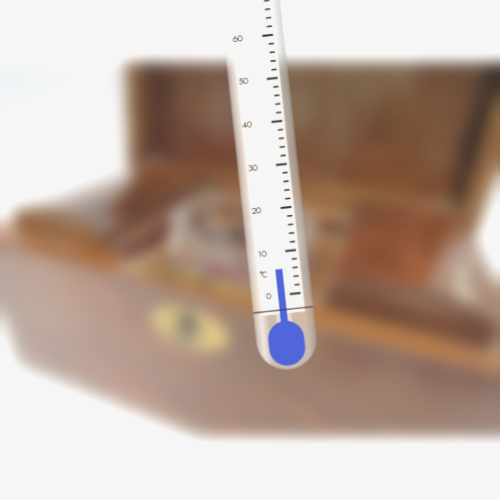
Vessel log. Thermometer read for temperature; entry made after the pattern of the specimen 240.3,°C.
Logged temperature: 6,°C
